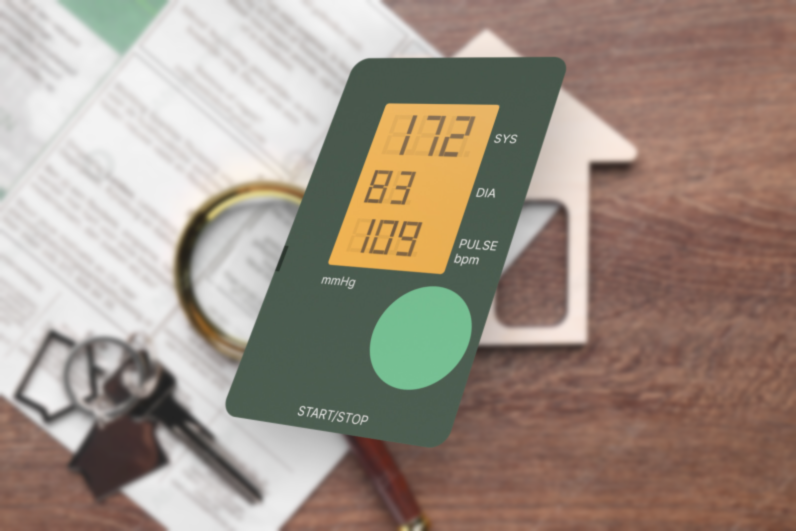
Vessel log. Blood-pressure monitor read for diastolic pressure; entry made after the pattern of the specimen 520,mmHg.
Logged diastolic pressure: 83,mmHg
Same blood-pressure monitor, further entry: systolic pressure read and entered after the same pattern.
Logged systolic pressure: 172,mmHg
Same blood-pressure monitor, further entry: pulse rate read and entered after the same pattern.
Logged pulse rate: 109,bpm
